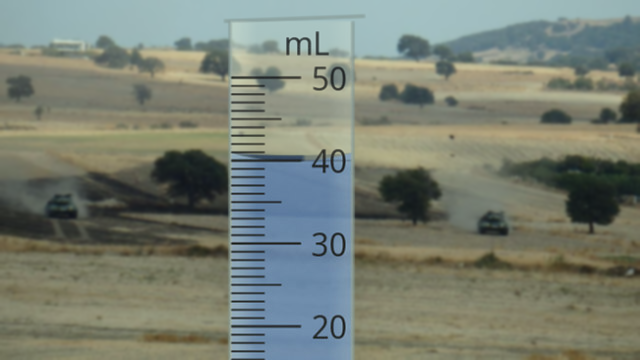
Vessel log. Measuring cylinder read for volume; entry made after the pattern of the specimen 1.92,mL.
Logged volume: 40,mL
